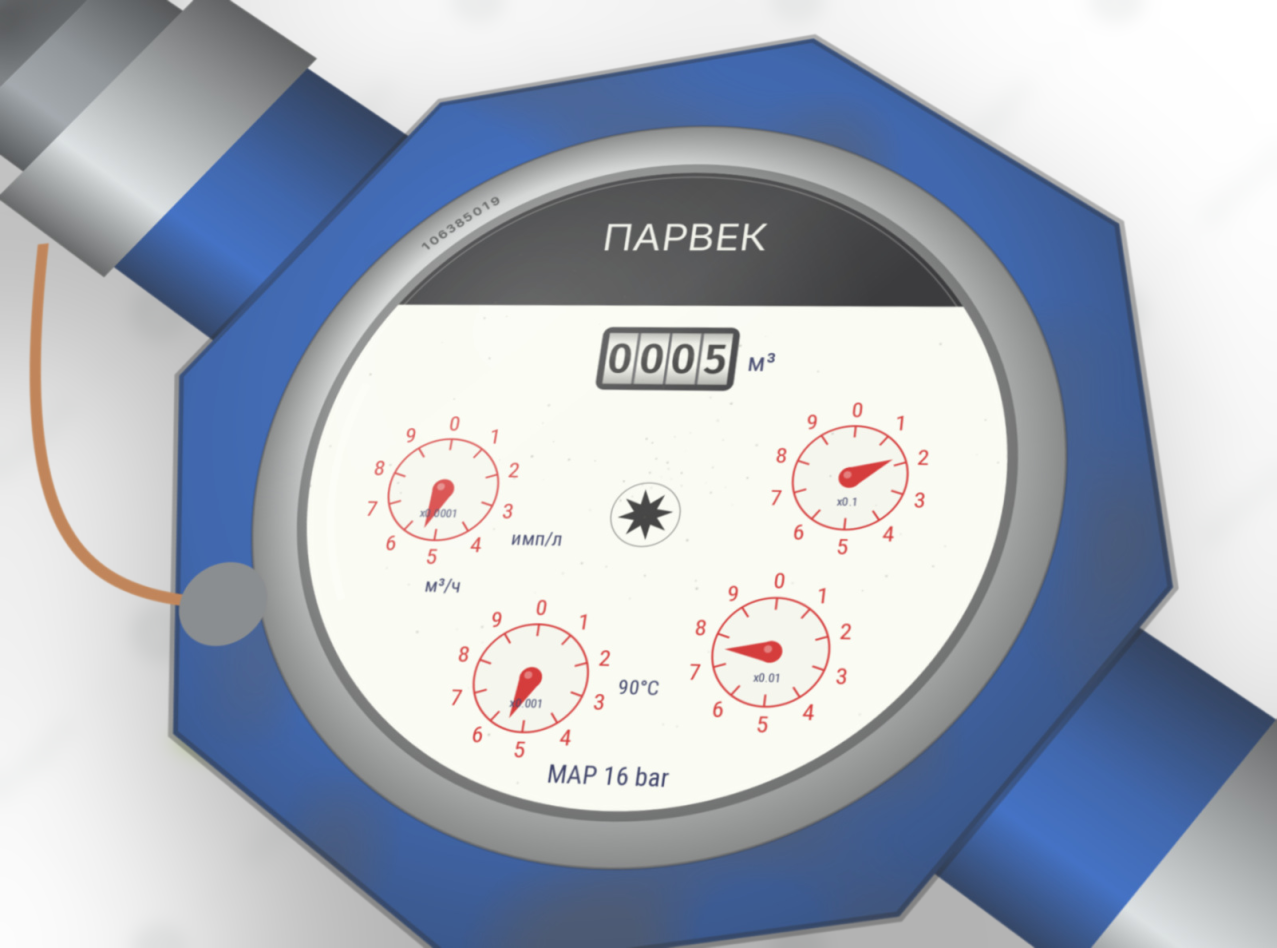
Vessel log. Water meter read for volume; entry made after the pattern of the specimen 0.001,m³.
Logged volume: 5.1755,m³
